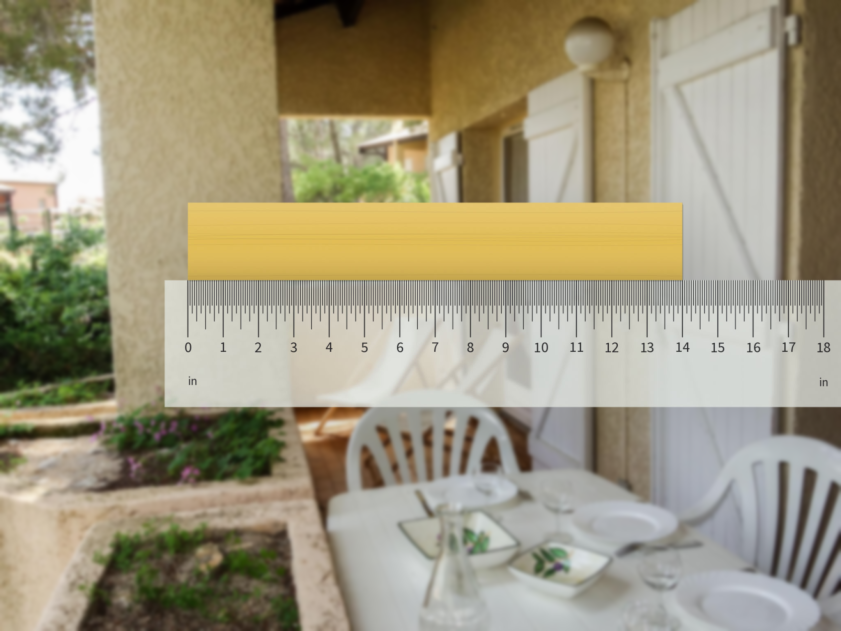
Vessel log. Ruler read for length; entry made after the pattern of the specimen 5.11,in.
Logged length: 14,in
